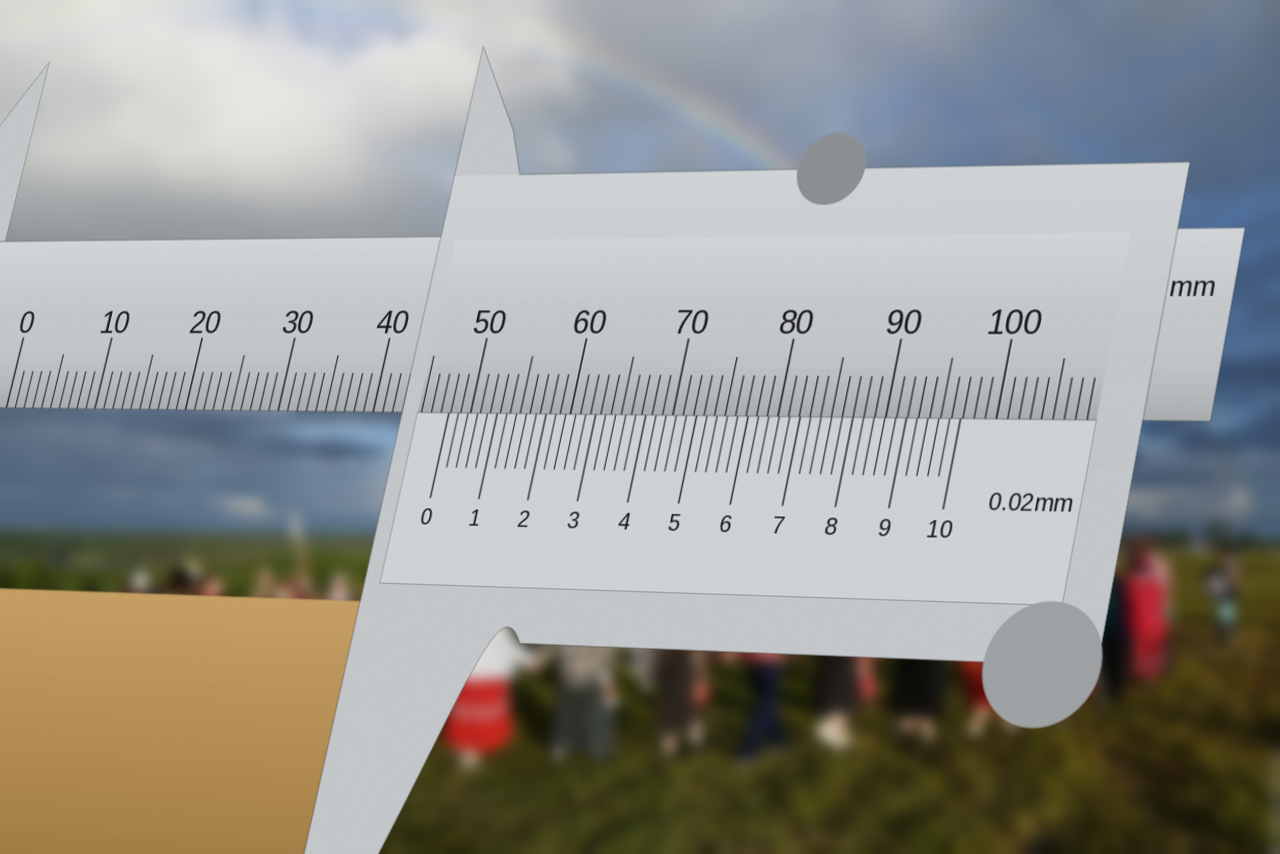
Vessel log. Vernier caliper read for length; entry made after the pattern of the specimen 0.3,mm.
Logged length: 47.8,mm
